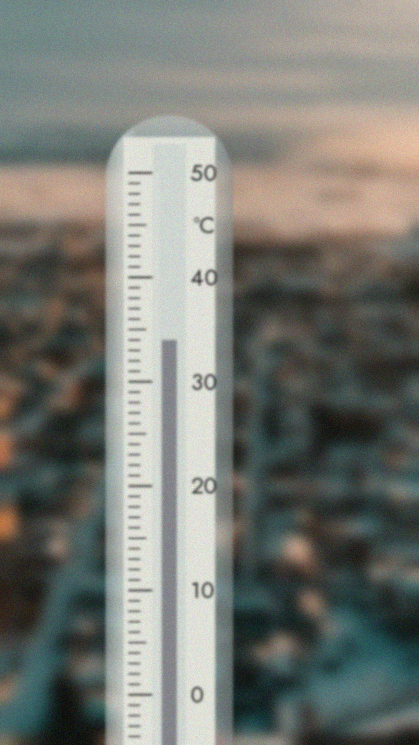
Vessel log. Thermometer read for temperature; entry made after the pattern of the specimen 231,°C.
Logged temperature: 34,°C
